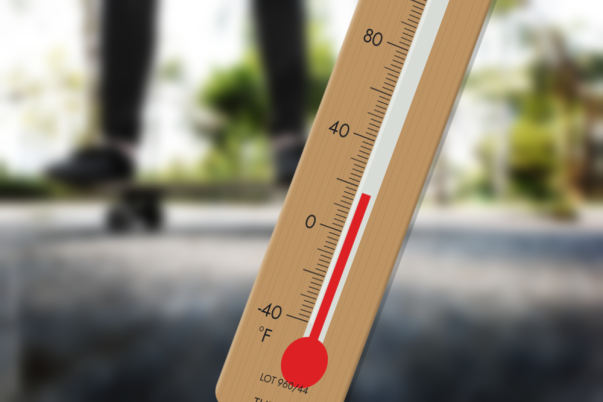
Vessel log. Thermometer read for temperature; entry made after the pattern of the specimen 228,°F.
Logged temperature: 18,°F
